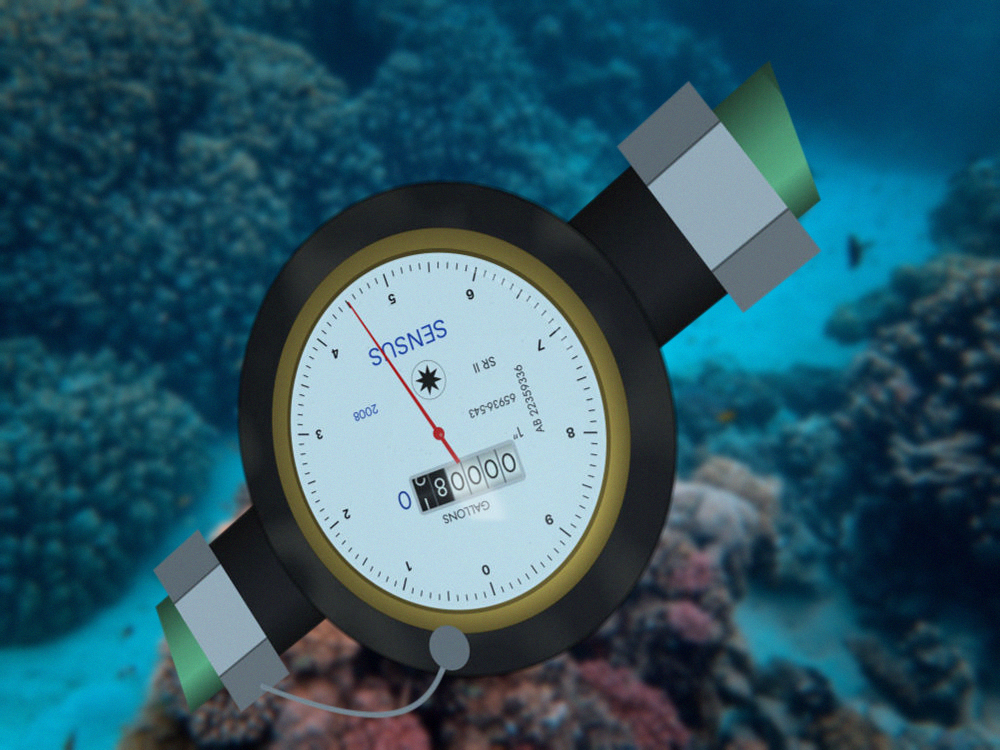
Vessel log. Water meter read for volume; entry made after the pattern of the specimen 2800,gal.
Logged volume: 814.5,gal
